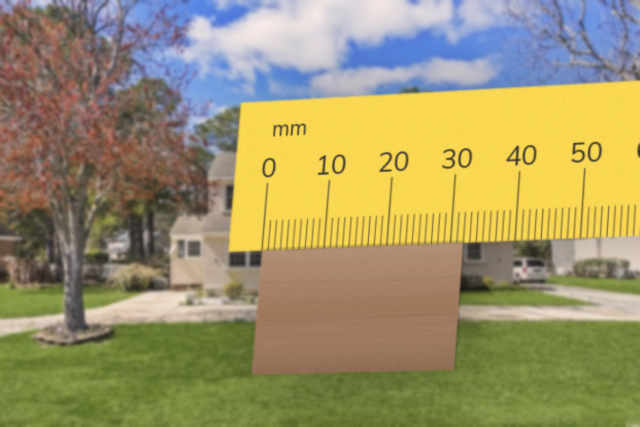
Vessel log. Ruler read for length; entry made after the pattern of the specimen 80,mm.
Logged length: 32,mm
